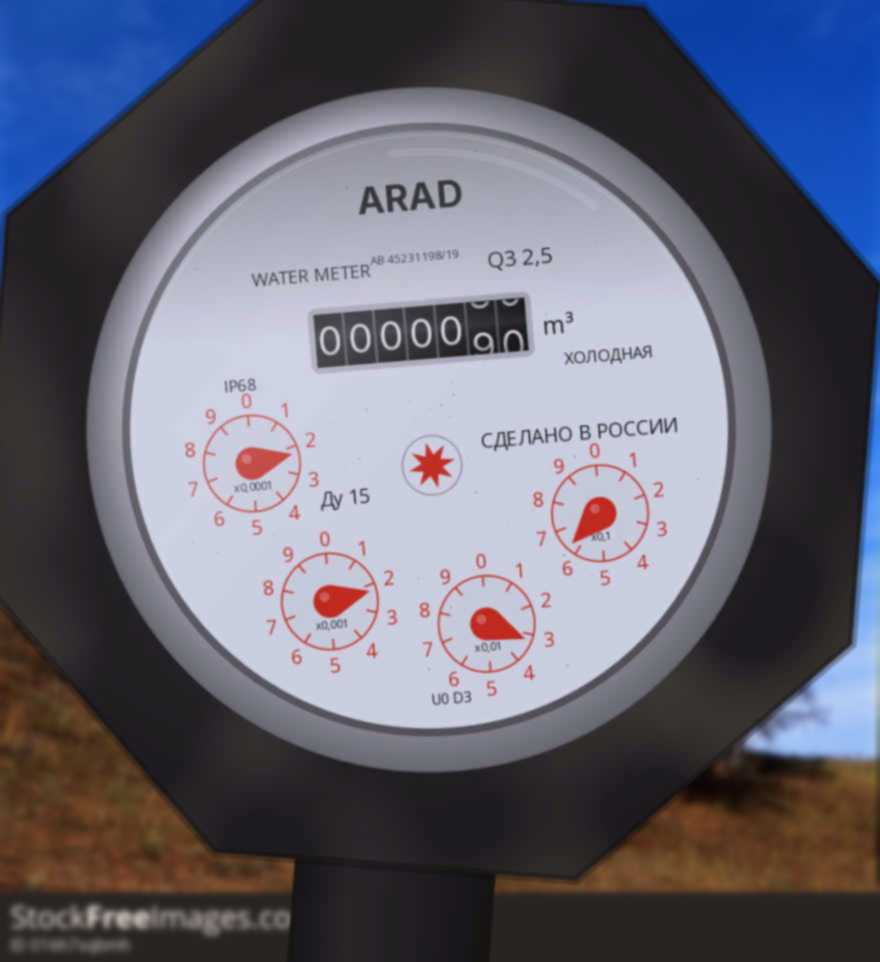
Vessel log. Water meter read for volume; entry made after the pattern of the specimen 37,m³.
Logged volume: 89.6322,m³
